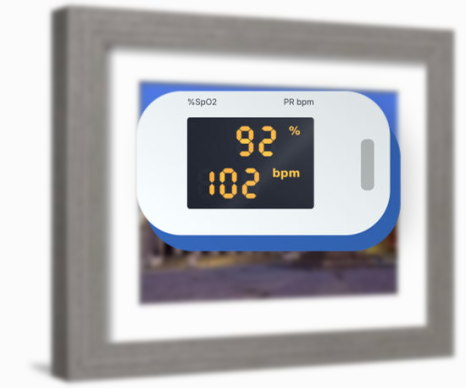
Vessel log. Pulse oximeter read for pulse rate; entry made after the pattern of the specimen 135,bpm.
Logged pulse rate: 102,bpm
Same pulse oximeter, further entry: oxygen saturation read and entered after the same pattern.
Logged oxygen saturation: 92,%
